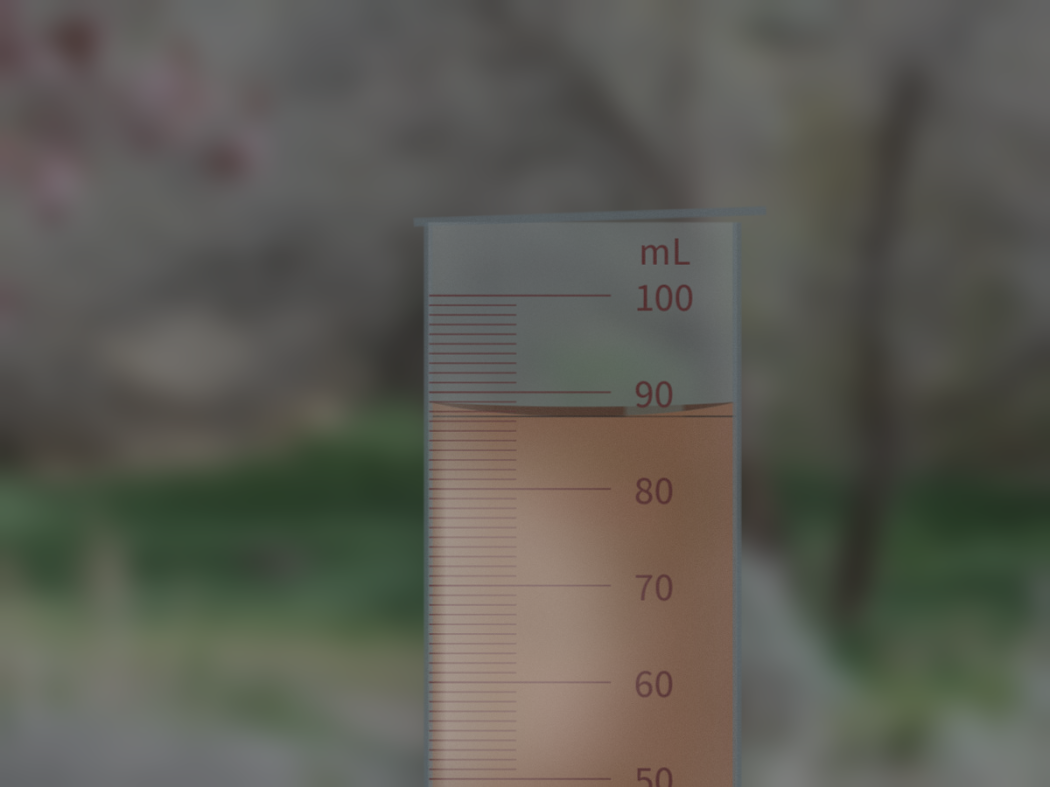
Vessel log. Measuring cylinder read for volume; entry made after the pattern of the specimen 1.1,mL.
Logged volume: 87.5,mL
